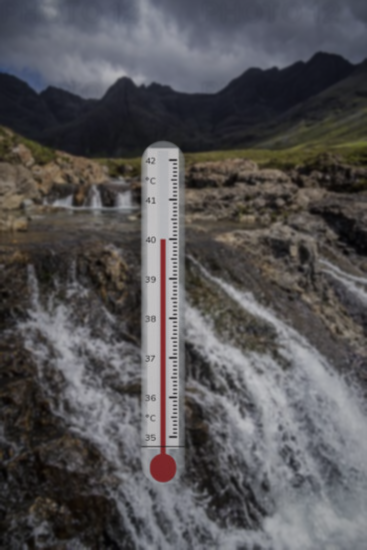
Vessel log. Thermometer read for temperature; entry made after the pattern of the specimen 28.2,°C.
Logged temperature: 40,°C
